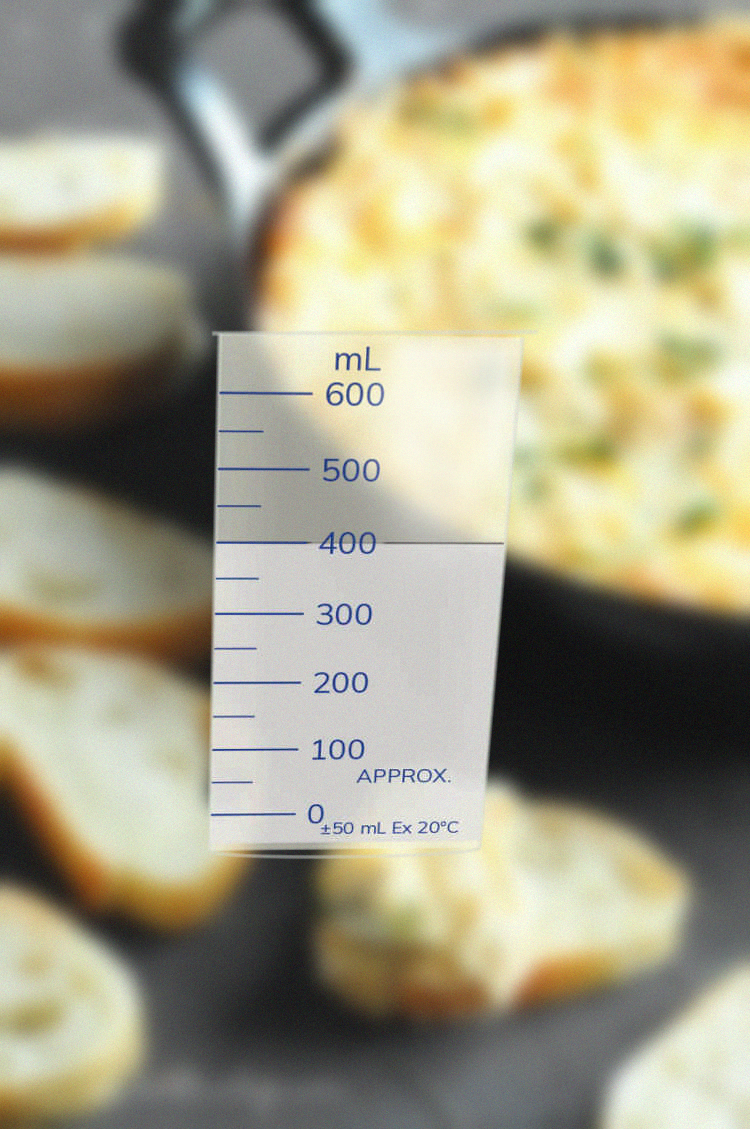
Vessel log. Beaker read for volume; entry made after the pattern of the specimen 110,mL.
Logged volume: 400,mL
